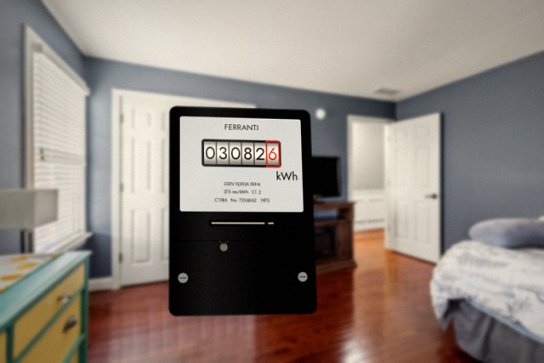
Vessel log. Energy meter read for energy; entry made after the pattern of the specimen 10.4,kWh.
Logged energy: 3082.6,kWh
